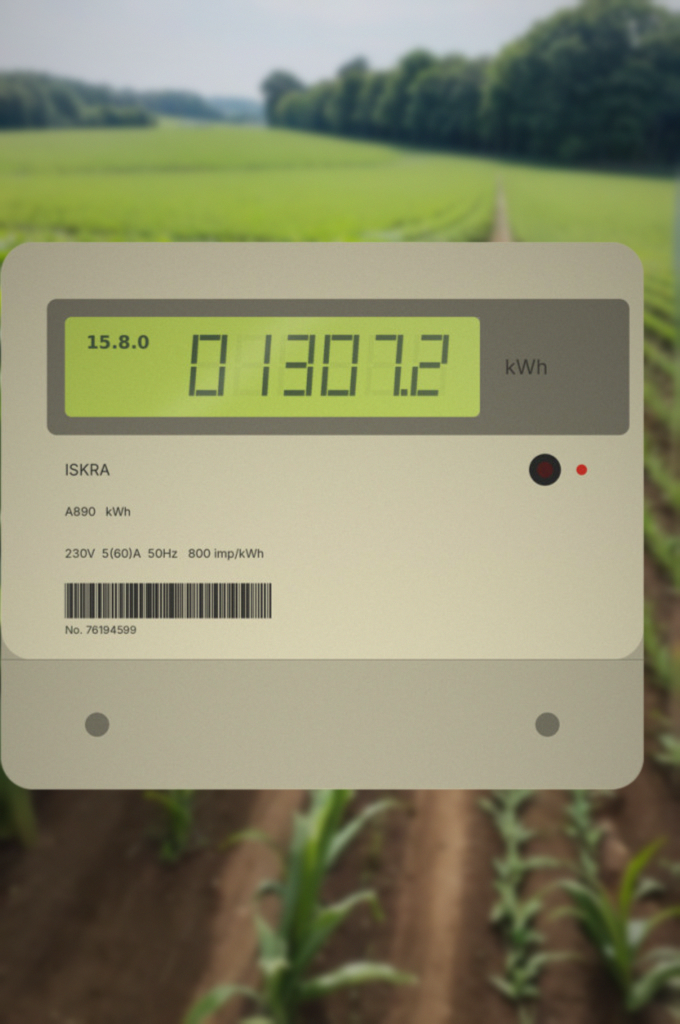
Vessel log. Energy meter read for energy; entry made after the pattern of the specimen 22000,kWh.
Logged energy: 1307.2,kWh
